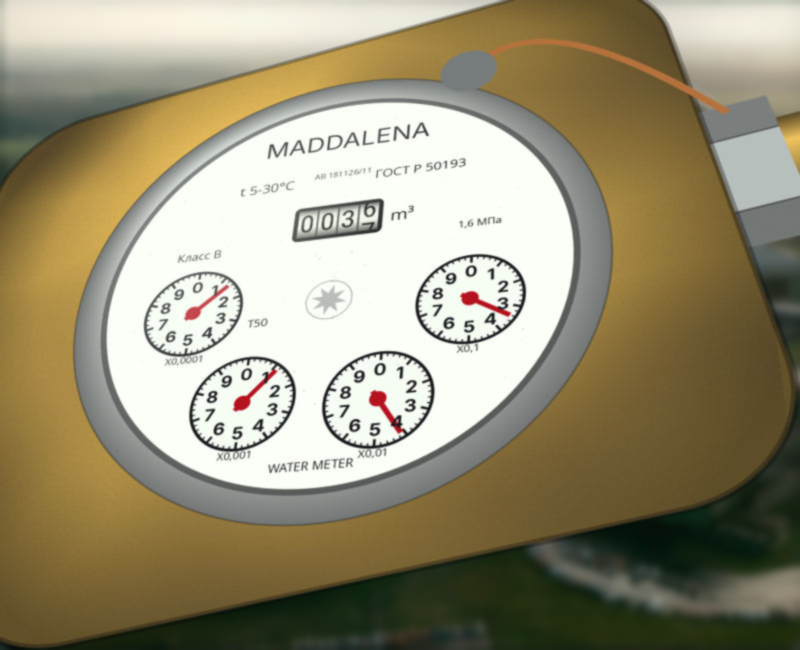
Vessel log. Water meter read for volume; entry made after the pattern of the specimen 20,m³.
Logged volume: 36.3411,m³
